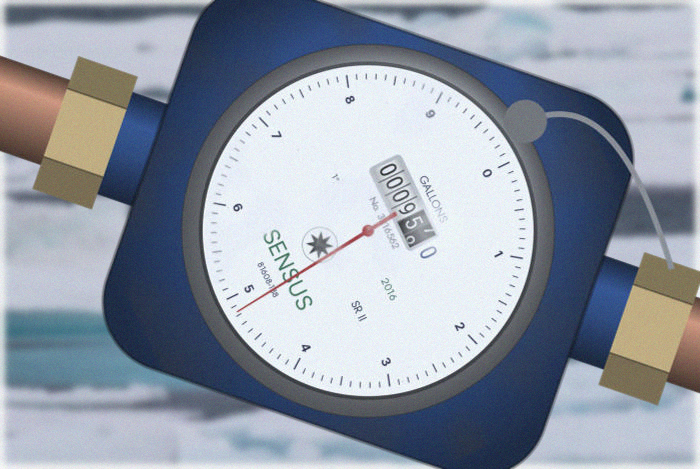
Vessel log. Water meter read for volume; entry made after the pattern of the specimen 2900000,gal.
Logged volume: 9574.8,gal
